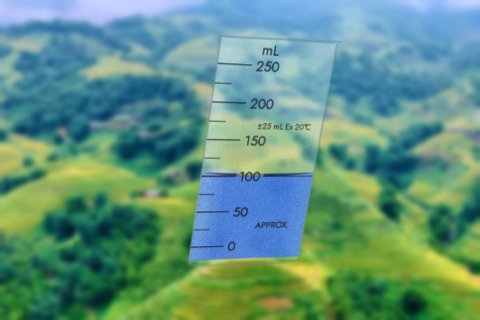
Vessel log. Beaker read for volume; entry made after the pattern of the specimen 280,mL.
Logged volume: 100,mL
